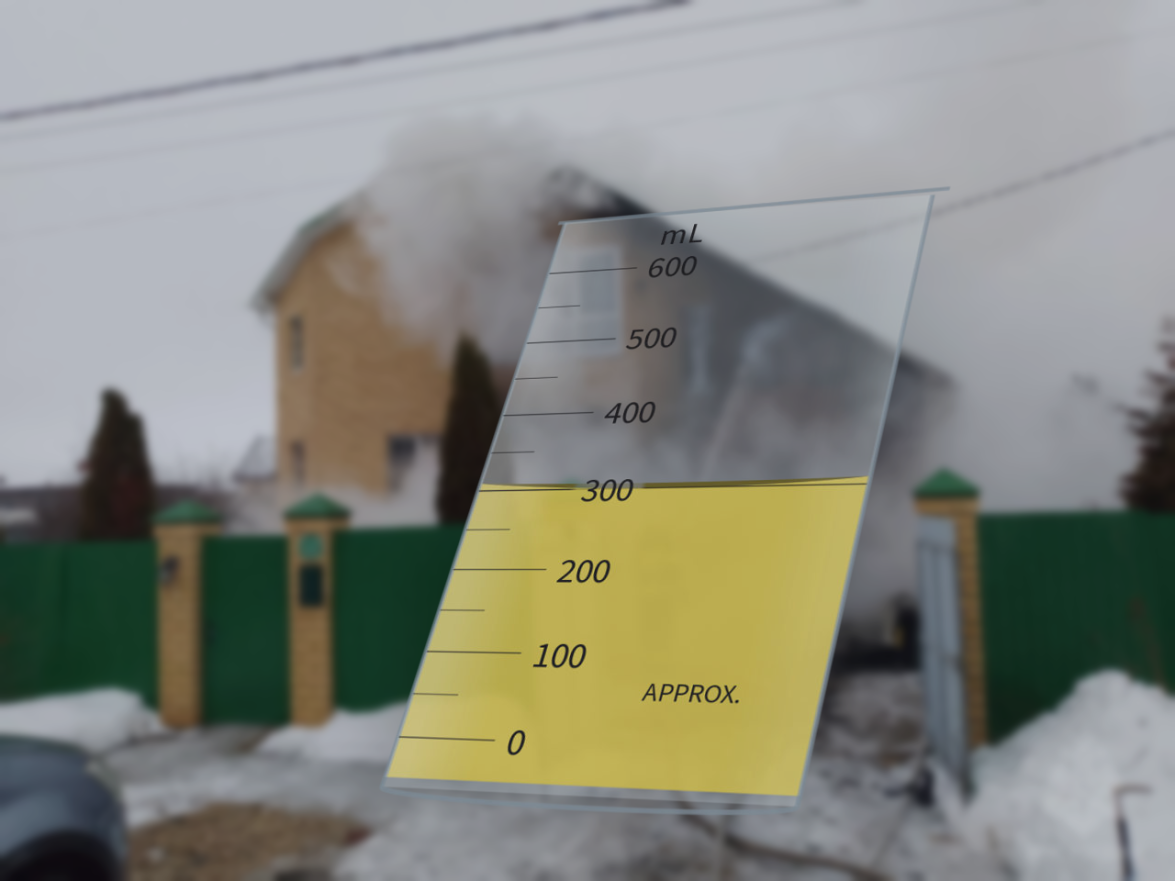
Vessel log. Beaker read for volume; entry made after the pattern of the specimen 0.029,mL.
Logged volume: 300,mL
